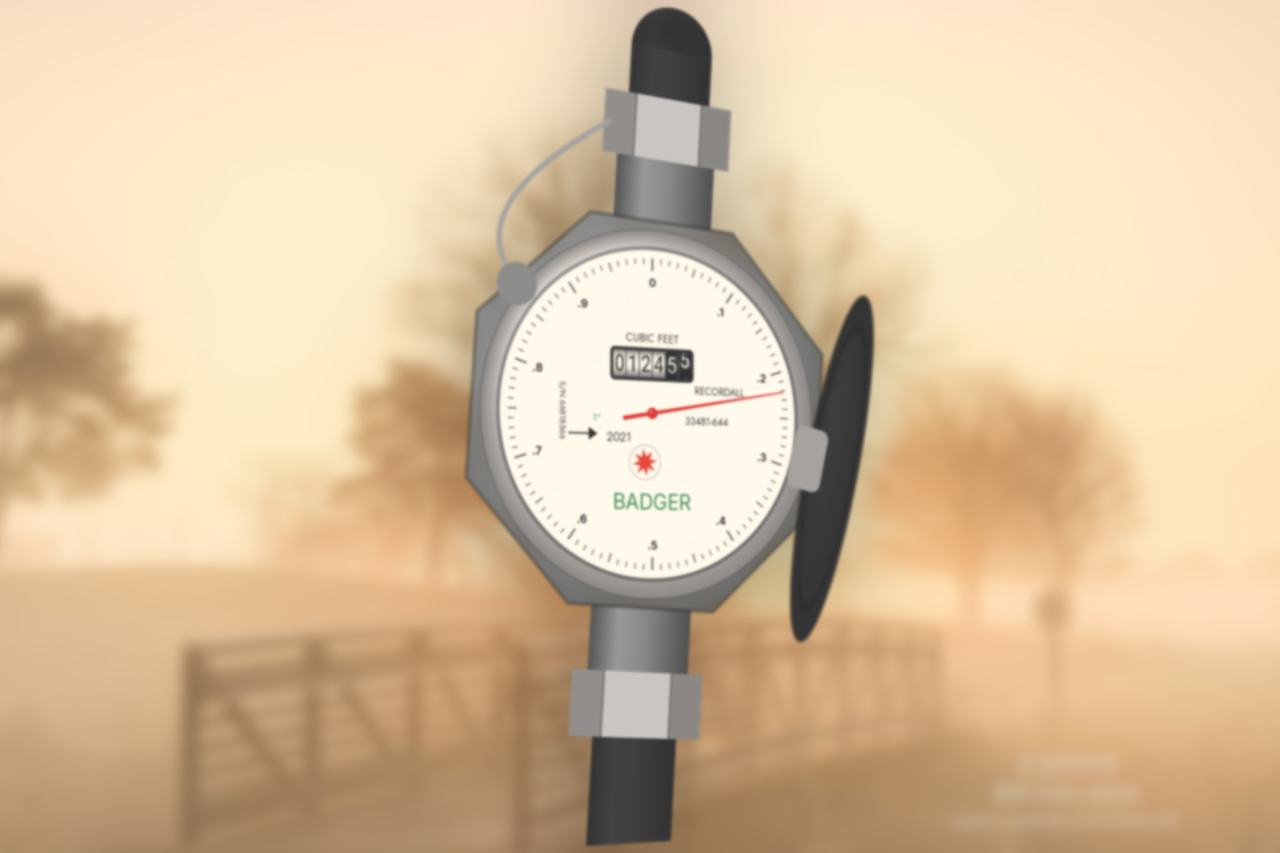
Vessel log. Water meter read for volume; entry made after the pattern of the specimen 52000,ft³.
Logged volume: 12455.22,ft³
